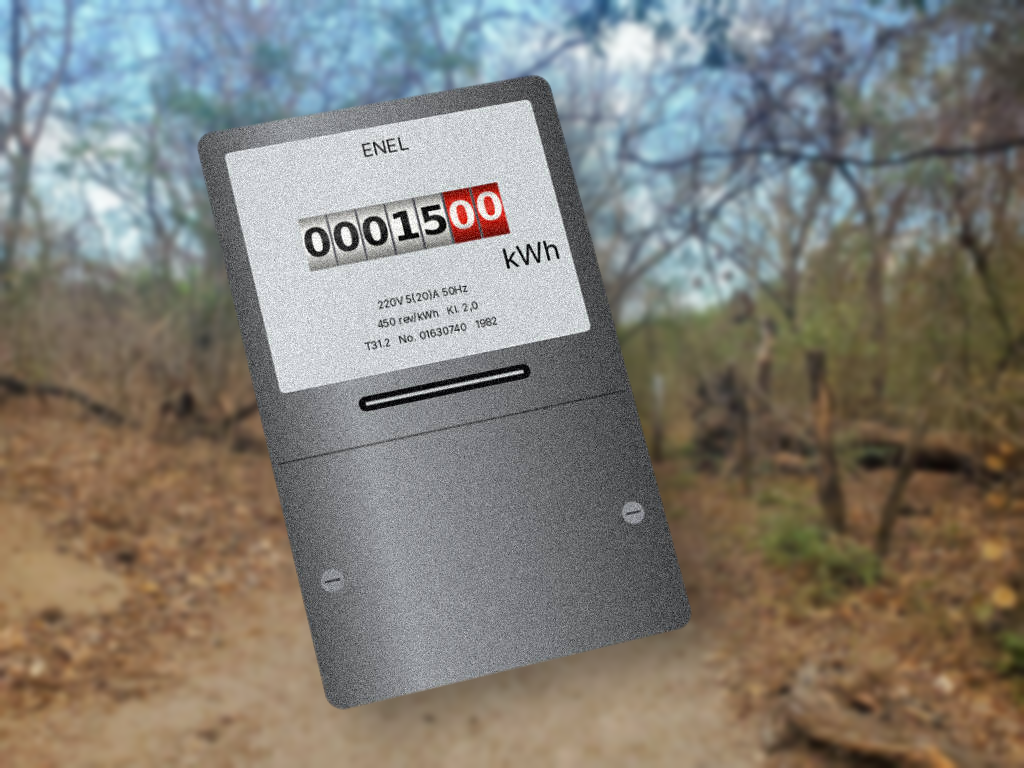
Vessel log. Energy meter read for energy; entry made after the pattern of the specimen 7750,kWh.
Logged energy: 15.00,kWh
